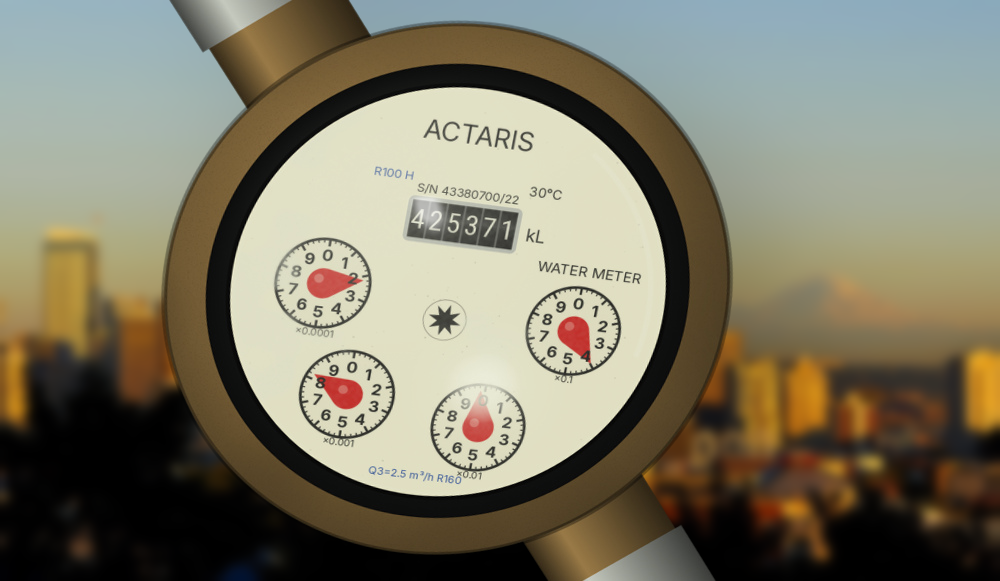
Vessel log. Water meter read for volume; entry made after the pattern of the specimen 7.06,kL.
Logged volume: 425371.3982,kL
